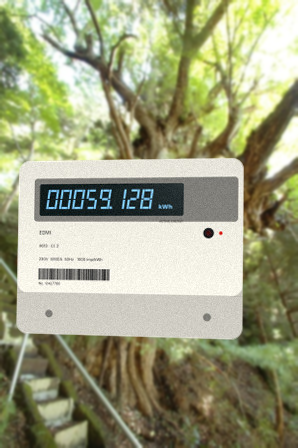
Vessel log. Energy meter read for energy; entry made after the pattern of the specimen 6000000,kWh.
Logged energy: 59.128,kWh
